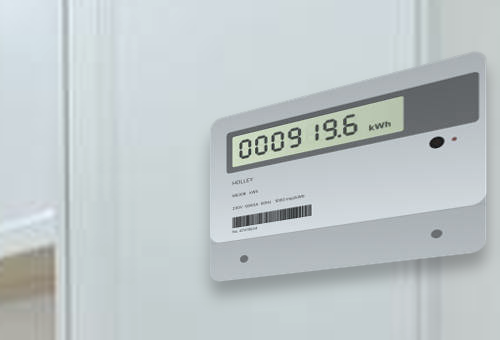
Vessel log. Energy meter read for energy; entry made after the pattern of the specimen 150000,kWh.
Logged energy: 919.6,kWh
